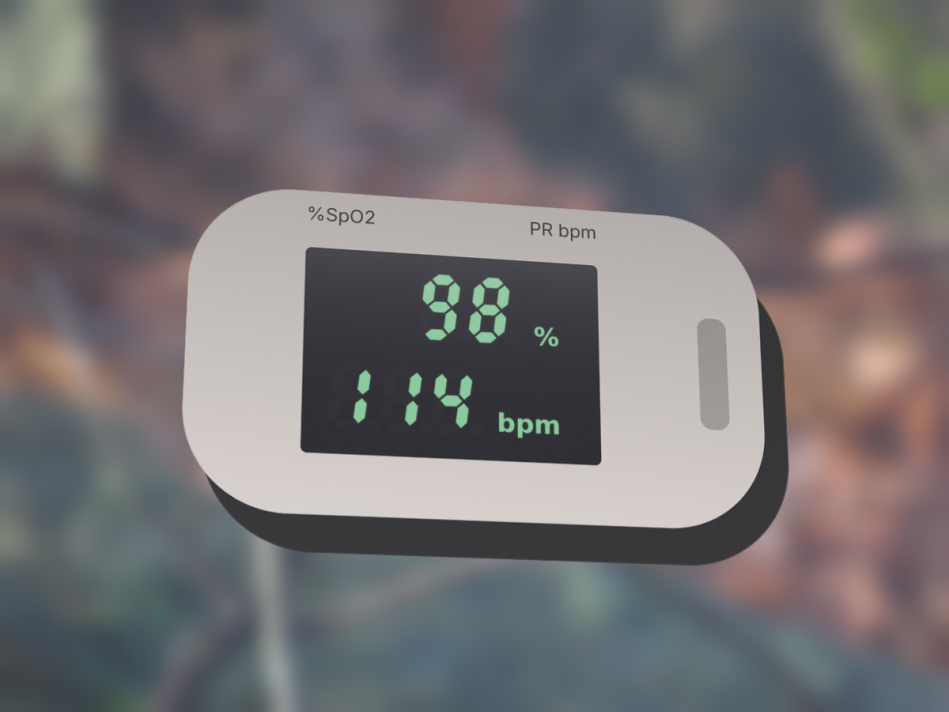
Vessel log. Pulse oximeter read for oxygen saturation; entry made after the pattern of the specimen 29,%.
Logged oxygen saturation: 98,%
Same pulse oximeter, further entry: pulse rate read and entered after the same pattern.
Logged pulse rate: 114,bpm
